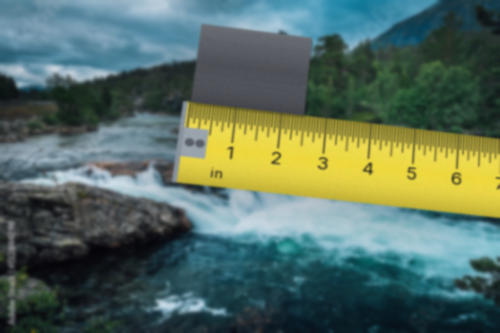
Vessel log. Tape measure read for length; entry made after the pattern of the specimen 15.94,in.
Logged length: 2.5,in
